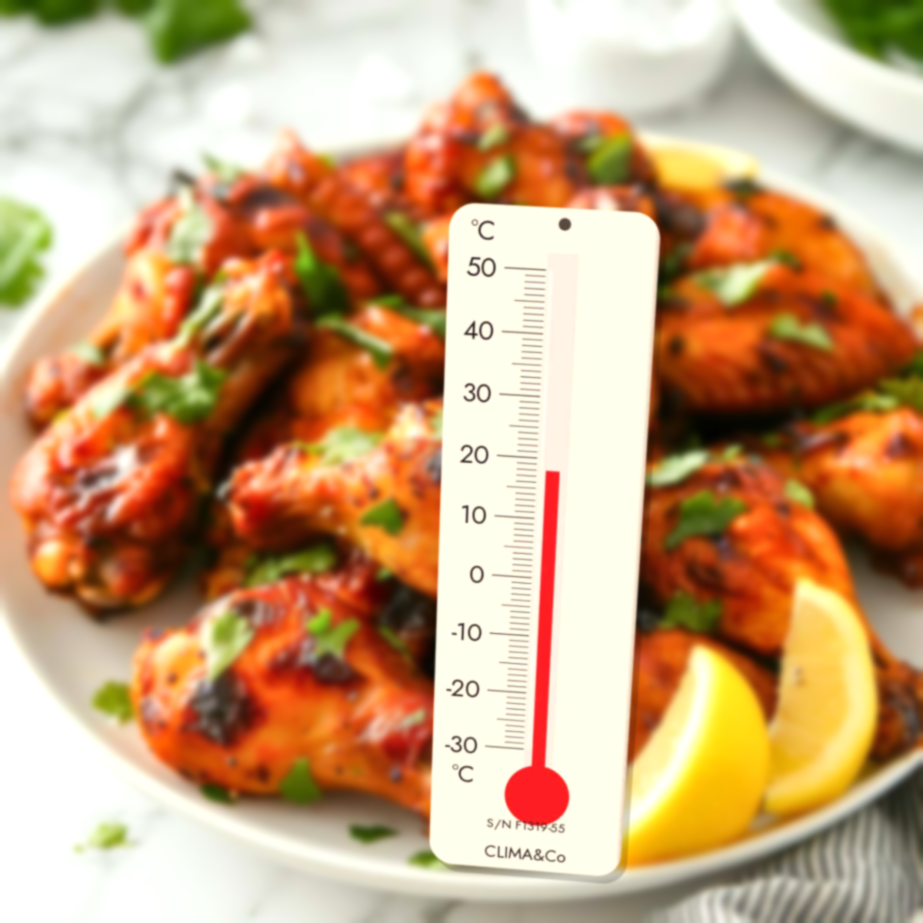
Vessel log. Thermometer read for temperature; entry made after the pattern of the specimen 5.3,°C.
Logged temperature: 18,°C
